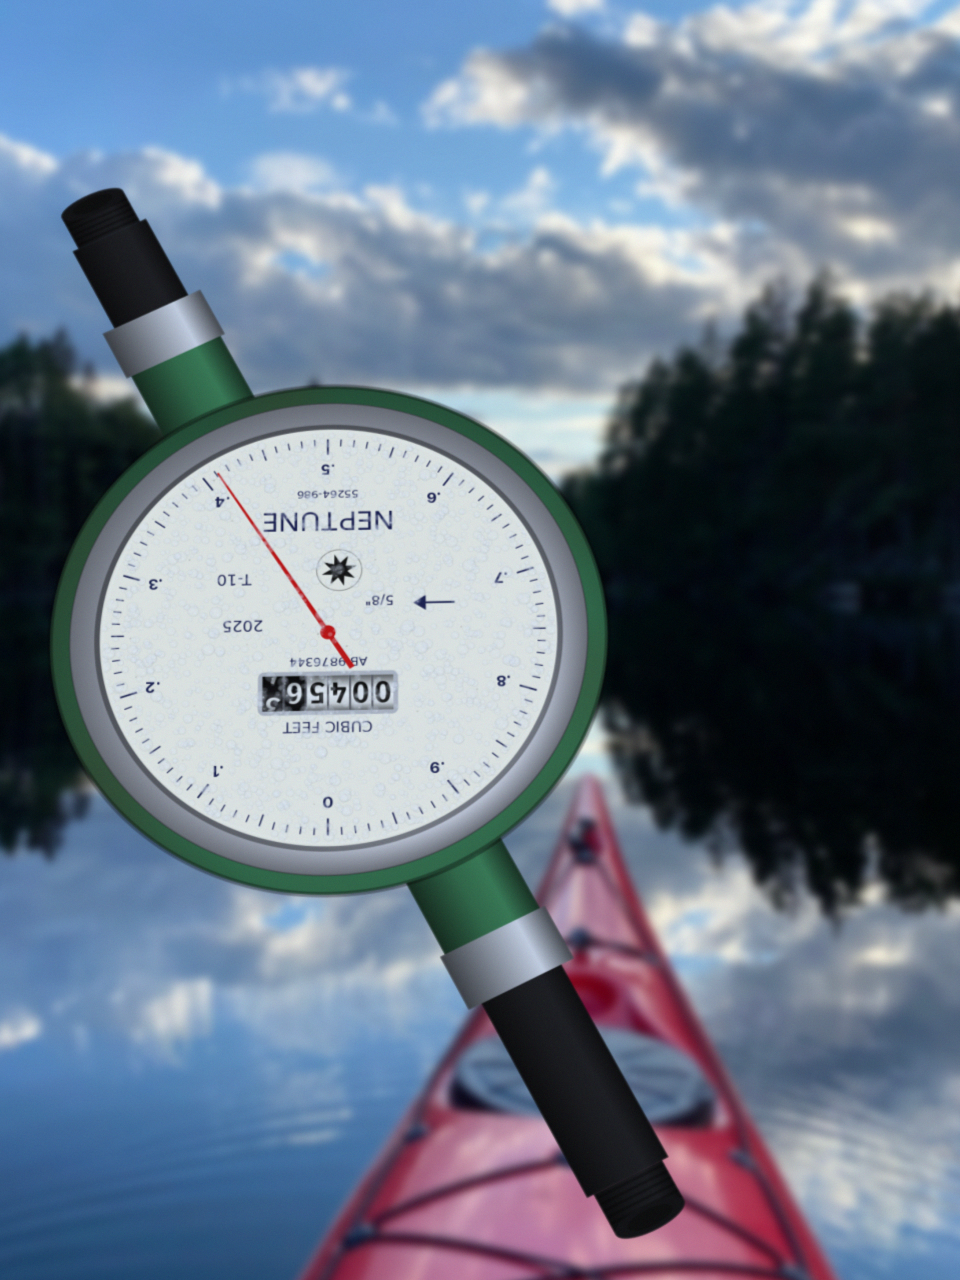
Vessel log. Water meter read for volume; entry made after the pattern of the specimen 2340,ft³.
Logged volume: 4563.41,ft³
